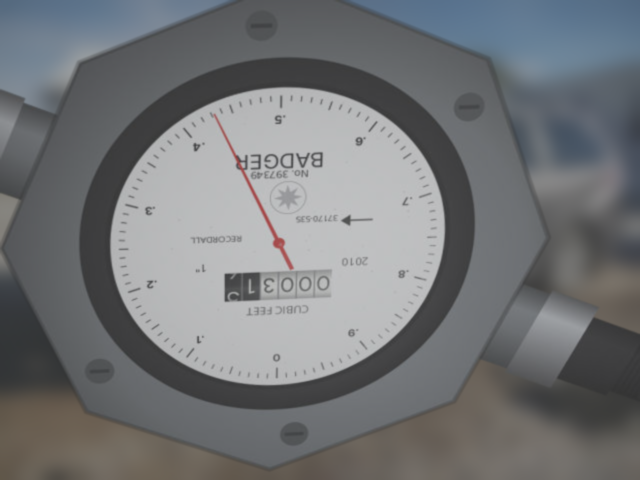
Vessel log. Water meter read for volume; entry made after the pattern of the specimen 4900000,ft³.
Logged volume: 315.43,ft³
